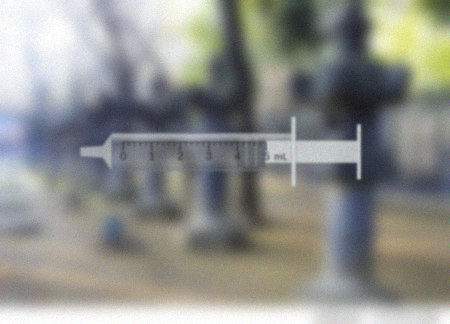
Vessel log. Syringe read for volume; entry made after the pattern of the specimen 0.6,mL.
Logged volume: 4,mL
